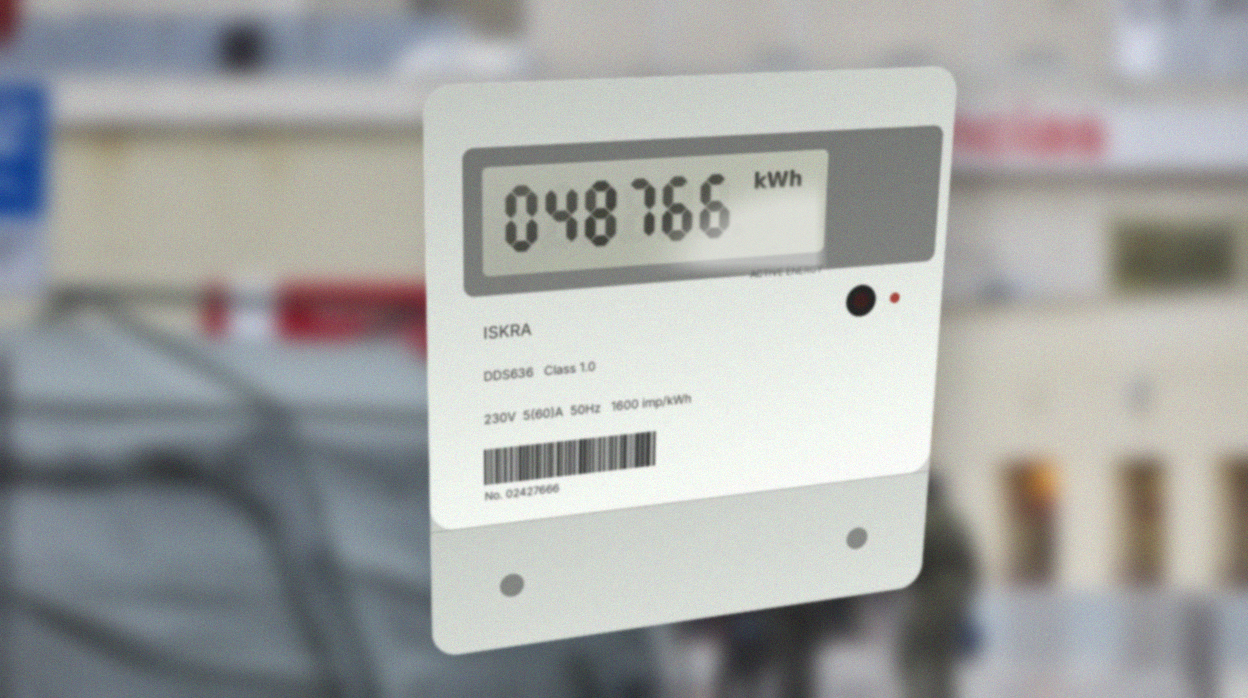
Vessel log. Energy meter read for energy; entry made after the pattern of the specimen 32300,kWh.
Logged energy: 48766,kWh
